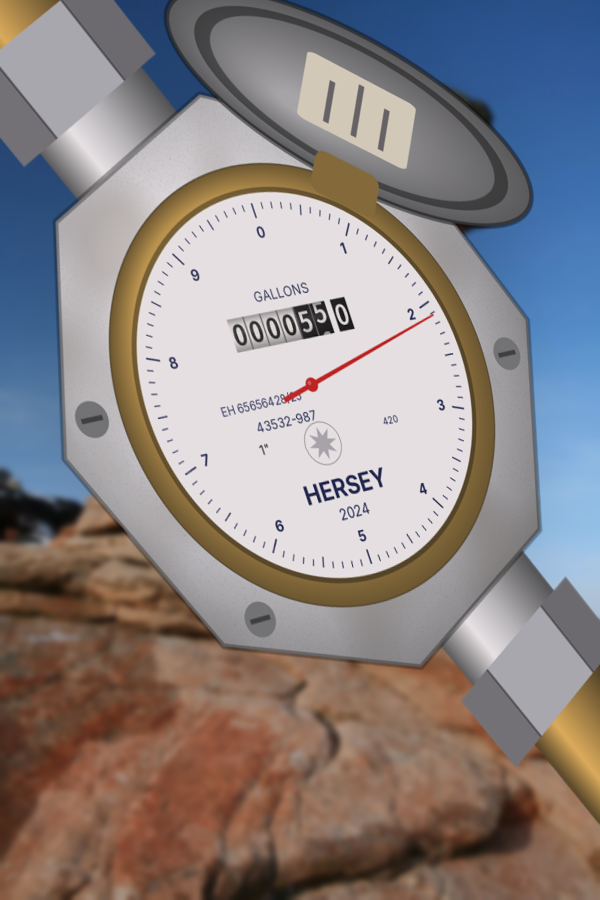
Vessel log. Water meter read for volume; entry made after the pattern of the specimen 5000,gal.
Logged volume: 552.1,gal
